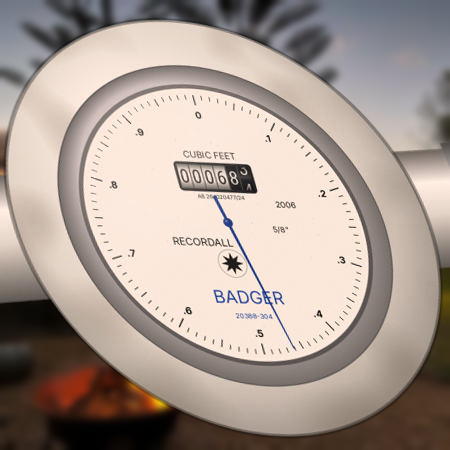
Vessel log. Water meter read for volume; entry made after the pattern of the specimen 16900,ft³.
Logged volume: 683.46,ft³
